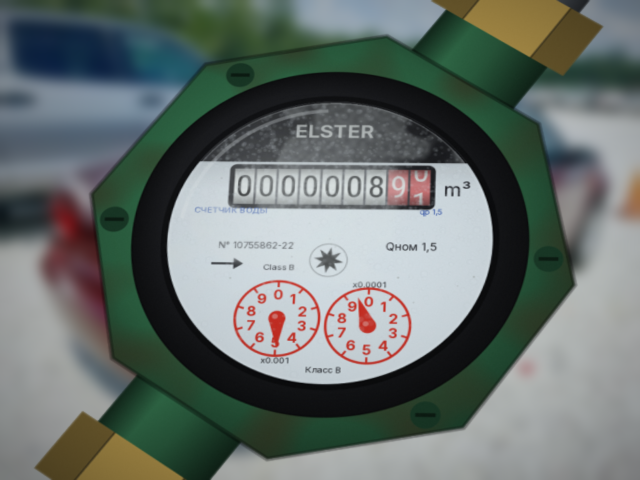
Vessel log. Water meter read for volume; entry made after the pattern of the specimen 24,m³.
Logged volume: 8.9049,m³
